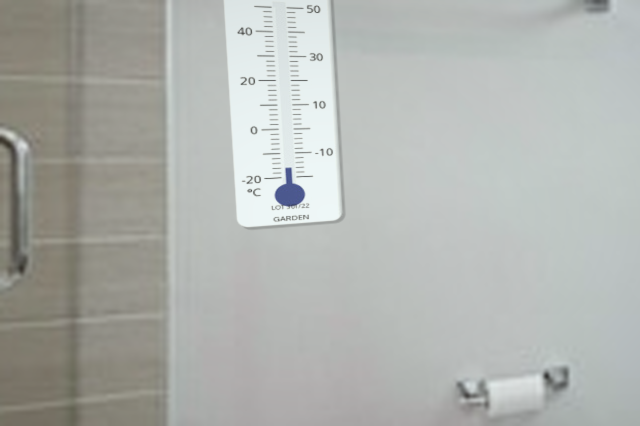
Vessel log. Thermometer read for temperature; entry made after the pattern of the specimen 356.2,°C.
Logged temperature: -16,°C
